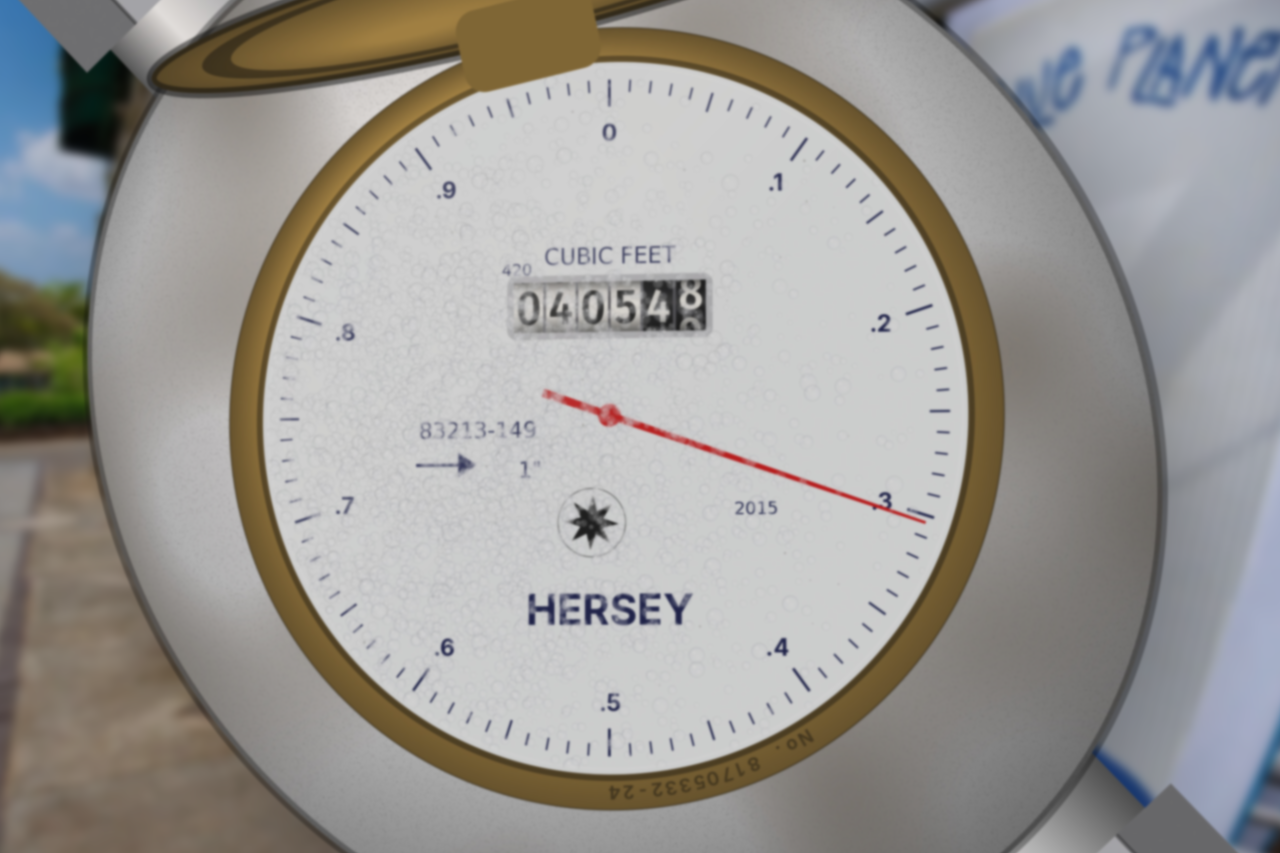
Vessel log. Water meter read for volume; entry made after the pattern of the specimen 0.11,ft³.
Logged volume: 40548.30,ft³
